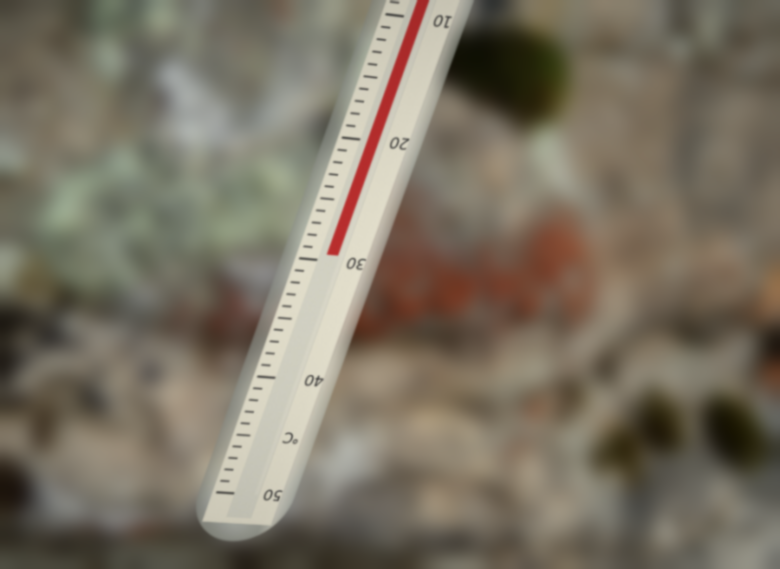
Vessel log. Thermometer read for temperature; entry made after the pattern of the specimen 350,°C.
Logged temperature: 29.5,°C
